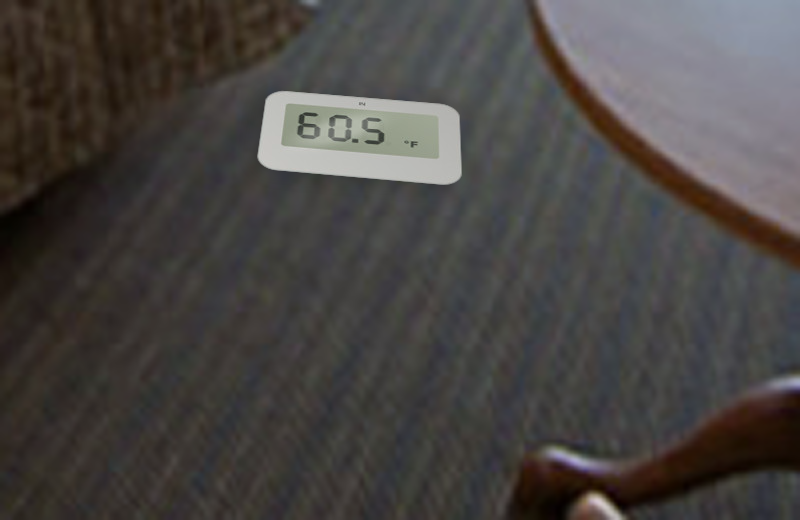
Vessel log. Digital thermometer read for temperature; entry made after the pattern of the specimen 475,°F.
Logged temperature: 60.5,°F
